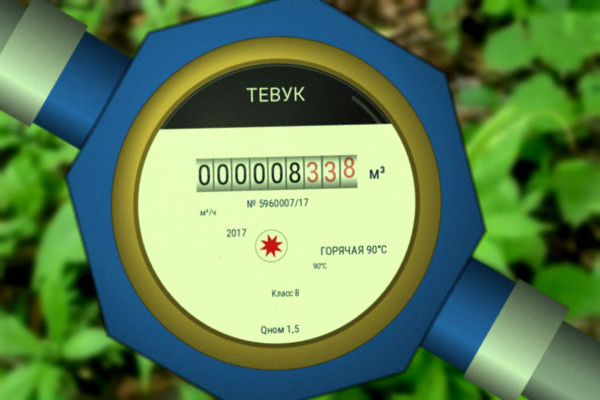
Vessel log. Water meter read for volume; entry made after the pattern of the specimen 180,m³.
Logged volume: 8.338,m³
